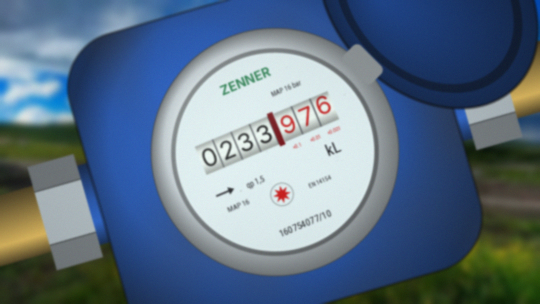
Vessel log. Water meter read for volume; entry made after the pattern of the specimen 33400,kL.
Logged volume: 233.976,kL
